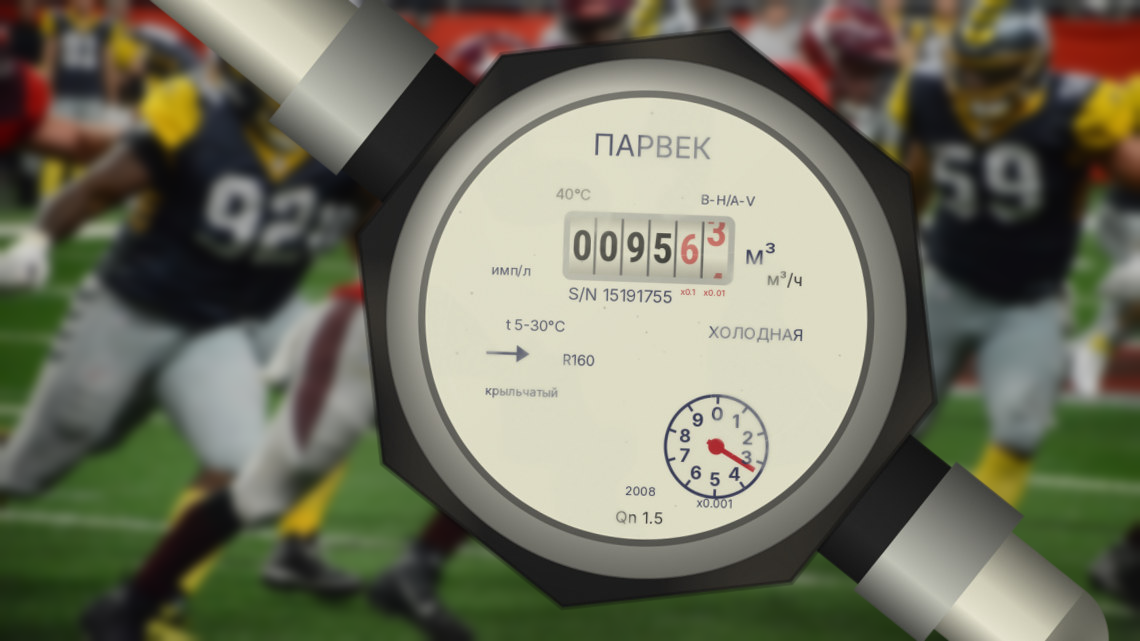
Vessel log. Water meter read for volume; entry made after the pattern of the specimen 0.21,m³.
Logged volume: 95.633,m³
